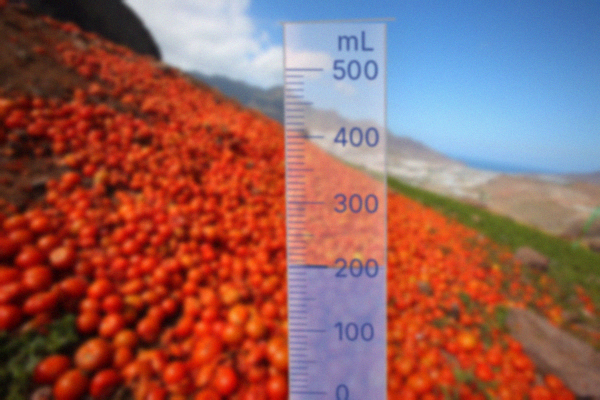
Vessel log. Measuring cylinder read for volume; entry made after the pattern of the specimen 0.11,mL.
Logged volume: 200,mL
